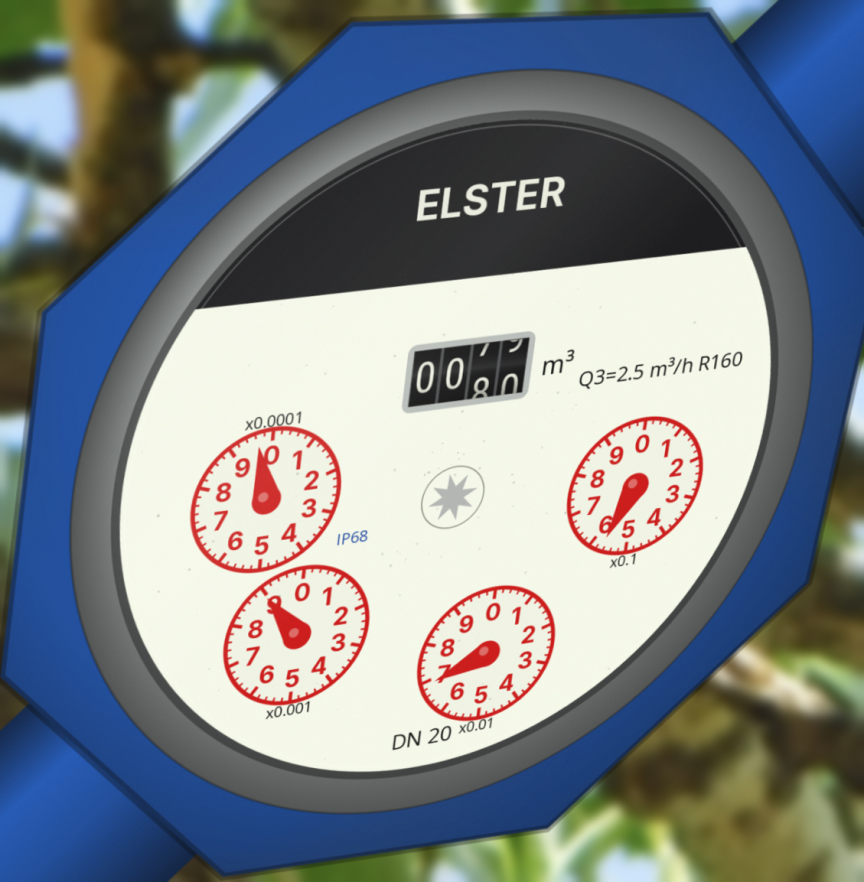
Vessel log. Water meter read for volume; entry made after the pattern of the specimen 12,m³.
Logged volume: 79.5689,m³
